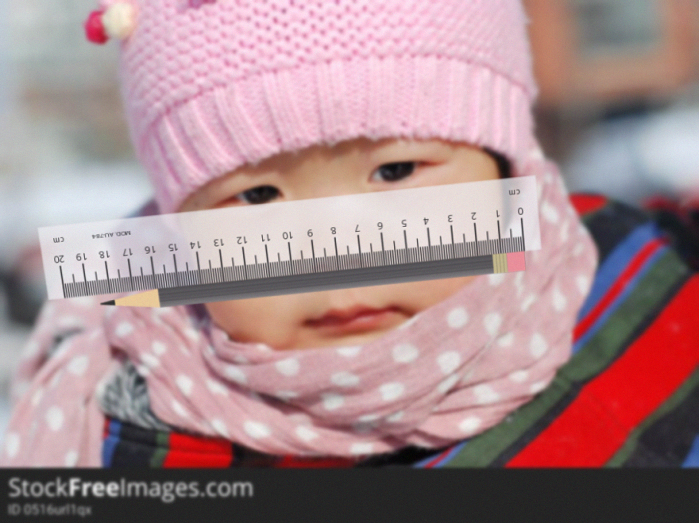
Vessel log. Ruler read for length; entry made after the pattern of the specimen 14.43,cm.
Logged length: 18.5,cm
